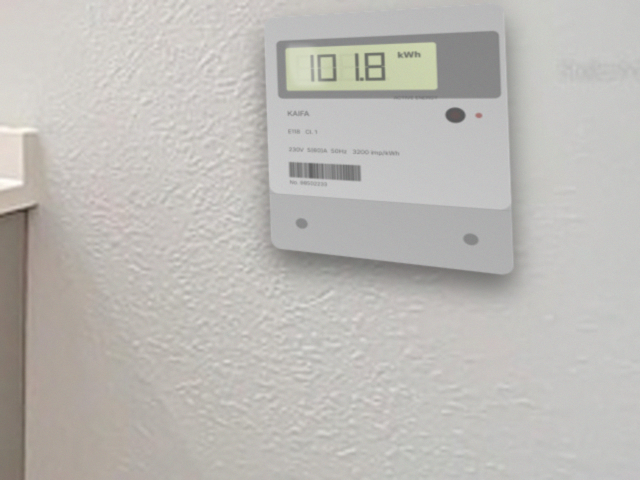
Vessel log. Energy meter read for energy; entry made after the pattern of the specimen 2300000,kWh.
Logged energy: 101.8,kWh
